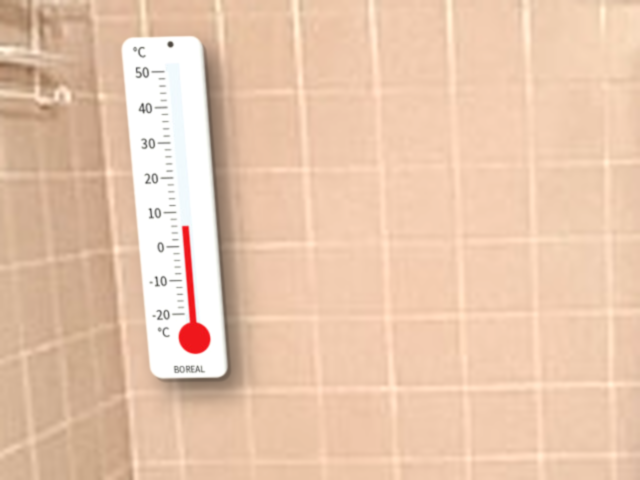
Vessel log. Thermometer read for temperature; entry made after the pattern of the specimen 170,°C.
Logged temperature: 6,°C
